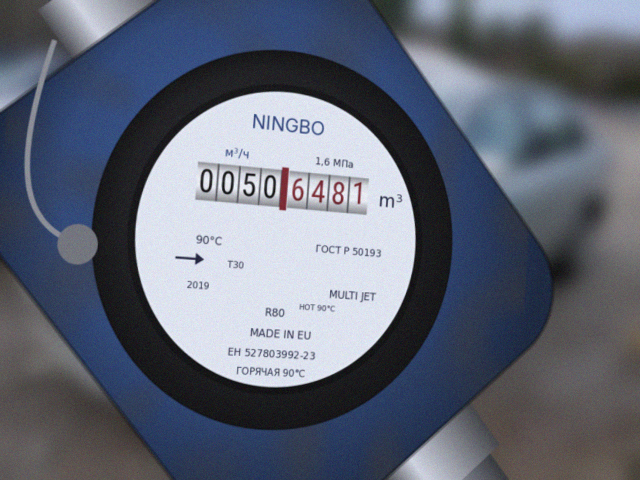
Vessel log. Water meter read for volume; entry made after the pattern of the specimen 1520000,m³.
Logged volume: 50.6481,m³
